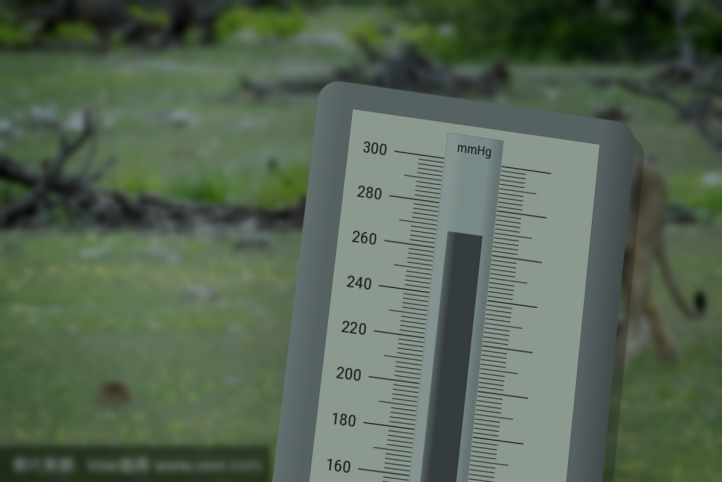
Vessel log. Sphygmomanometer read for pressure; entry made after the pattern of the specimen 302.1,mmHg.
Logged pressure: 268,mmHg
